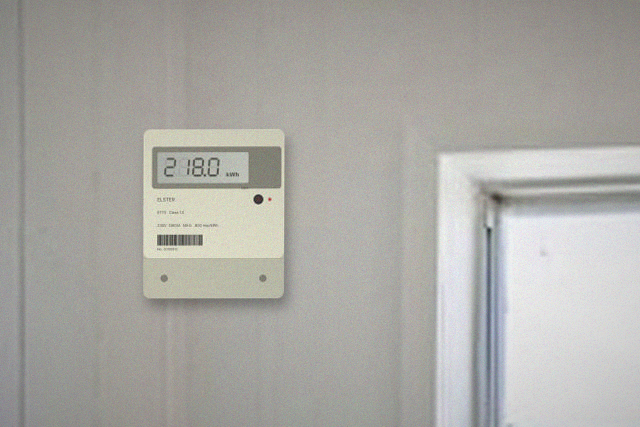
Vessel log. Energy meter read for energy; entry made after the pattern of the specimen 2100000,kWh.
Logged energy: 218.0,kWh
